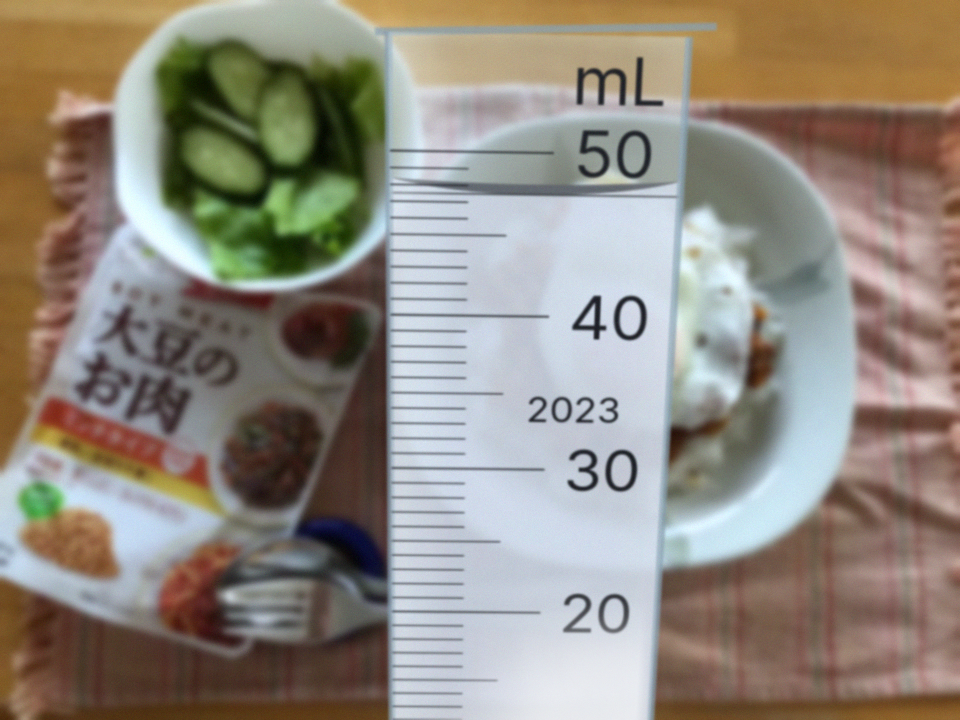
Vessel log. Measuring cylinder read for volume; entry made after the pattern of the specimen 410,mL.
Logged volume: 47.5,mL
